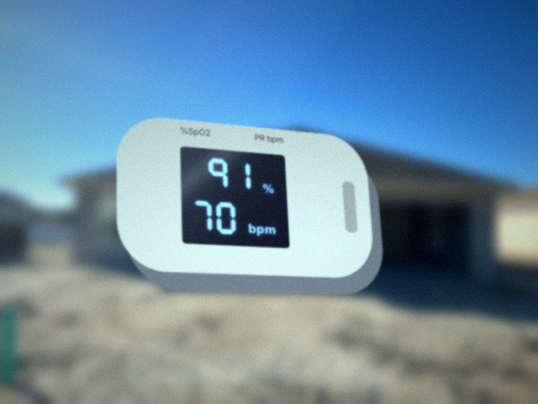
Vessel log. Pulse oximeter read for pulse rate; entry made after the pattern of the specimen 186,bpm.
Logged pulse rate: 70,bpm
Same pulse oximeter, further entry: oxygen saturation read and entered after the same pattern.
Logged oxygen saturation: 91,%
